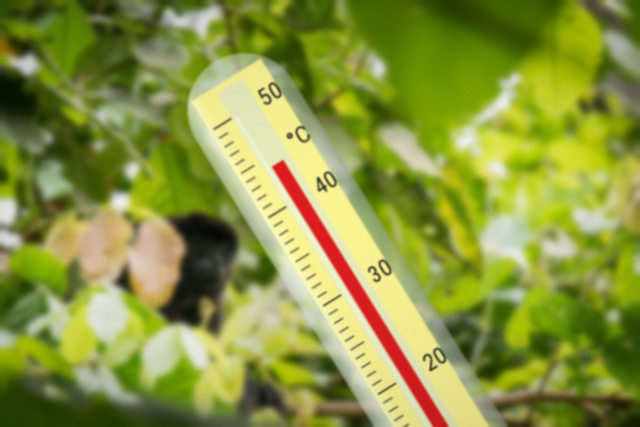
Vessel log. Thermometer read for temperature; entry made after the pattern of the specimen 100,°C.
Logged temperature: 44,°C
